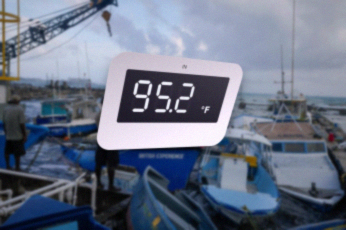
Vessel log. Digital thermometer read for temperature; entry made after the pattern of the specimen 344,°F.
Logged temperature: 95.2,°F
